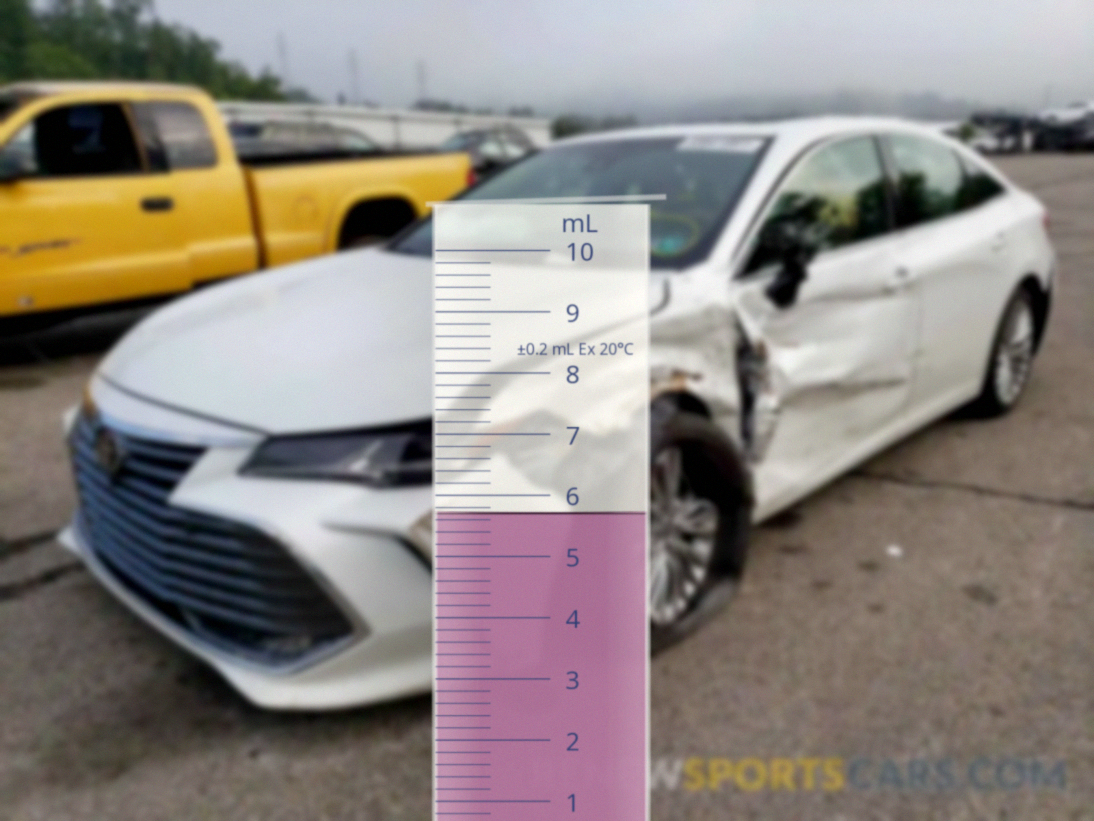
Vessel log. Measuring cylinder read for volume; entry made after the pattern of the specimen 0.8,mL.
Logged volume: 5.7,mL
